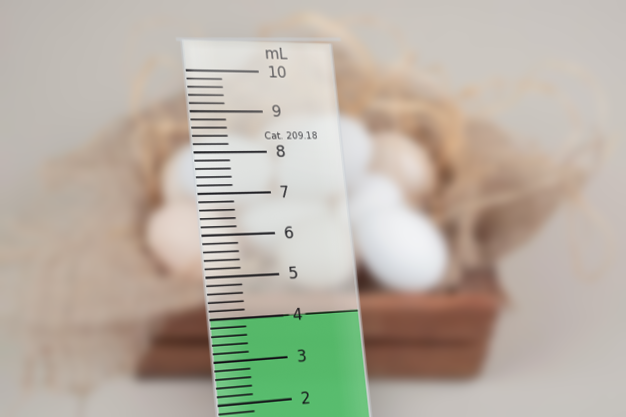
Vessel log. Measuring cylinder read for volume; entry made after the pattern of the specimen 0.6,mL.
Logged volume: 4,mL
